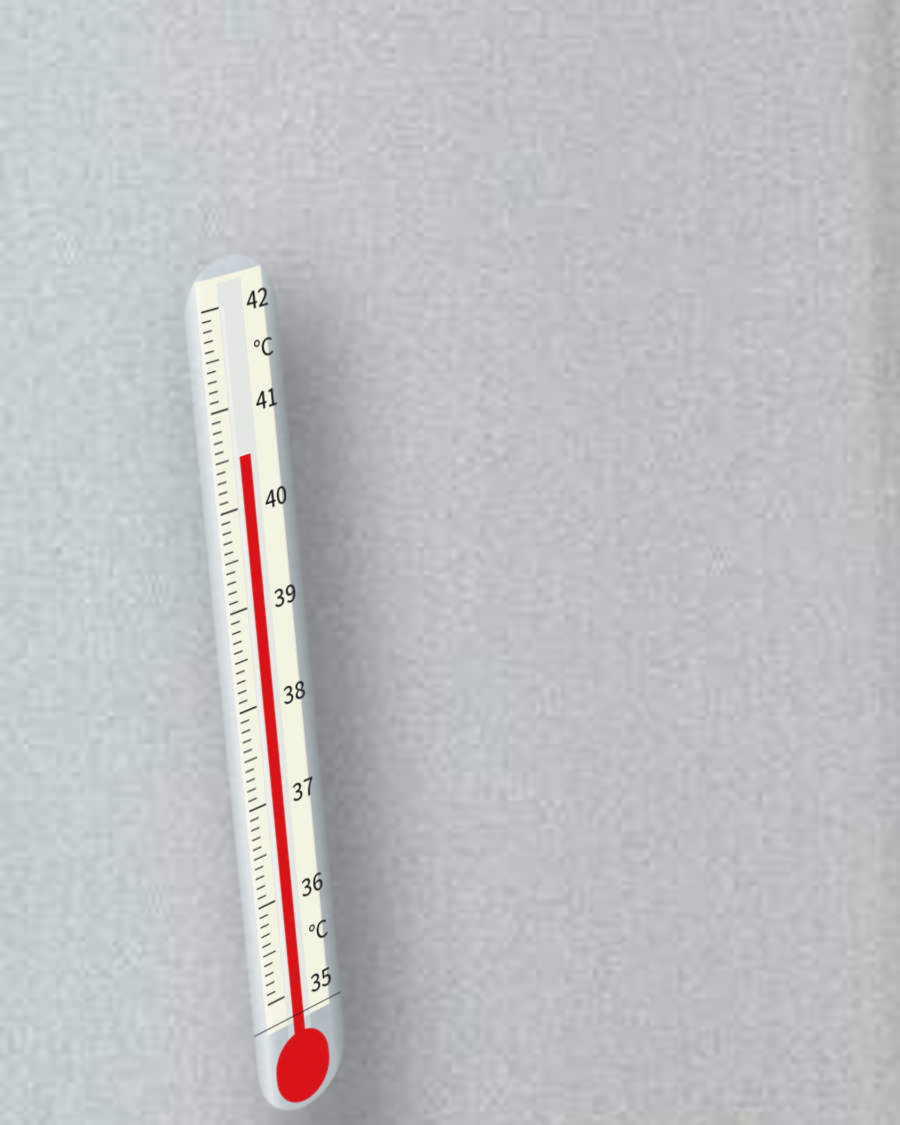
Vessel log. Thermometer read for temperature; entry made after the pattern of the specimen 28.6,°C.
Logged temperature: 40.5,°C
